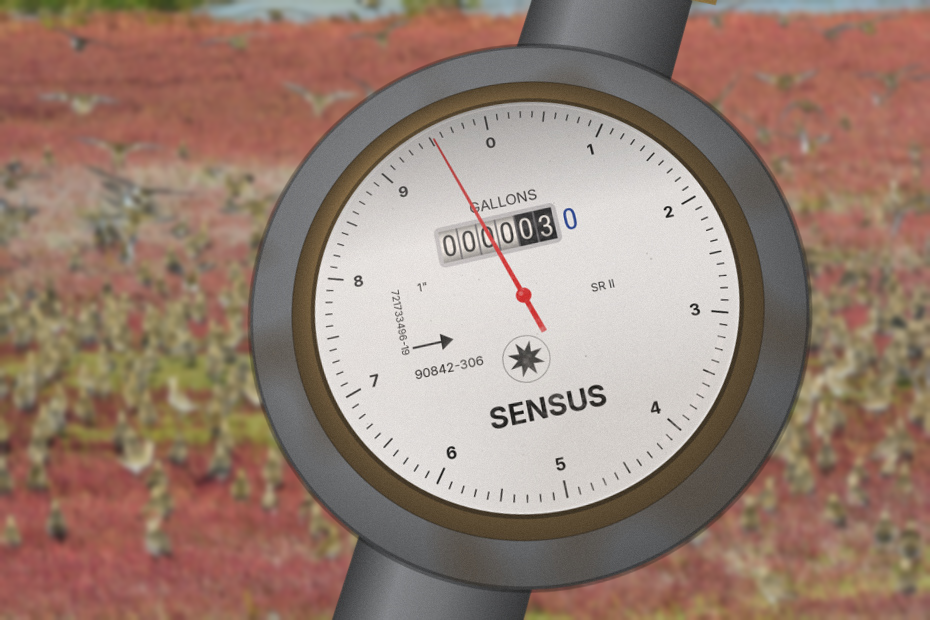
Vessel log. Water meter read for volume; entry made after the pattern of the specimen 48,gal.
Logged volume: 29.5,gal
